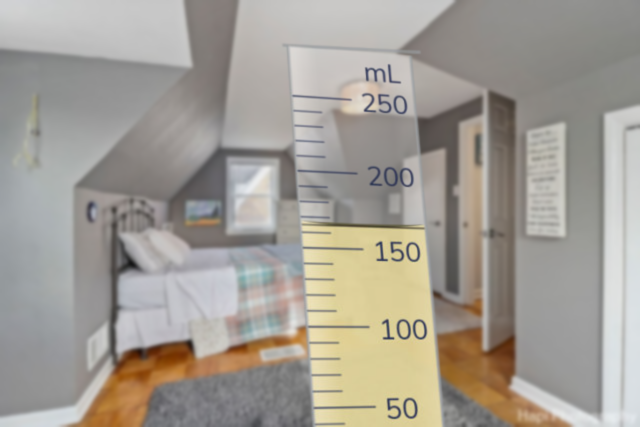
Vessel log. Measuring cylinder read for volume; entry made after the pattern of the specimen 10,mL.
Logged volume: 165,mL
